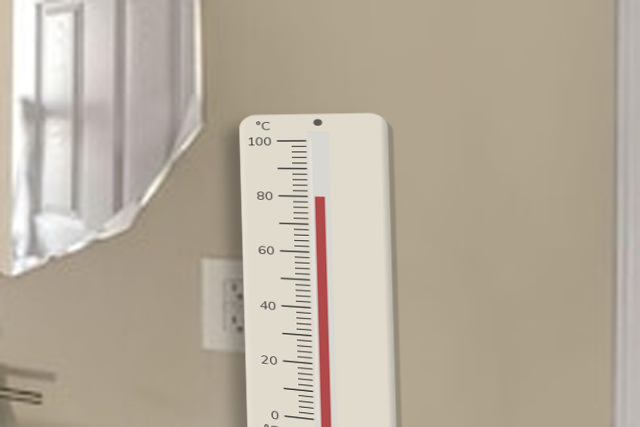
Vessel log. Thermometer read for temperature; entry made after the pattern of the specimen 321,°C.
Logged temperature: 80,°C
